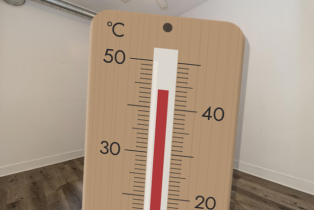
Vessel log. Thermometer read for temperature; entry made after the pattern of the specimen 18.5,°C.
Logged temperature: 44,°C
